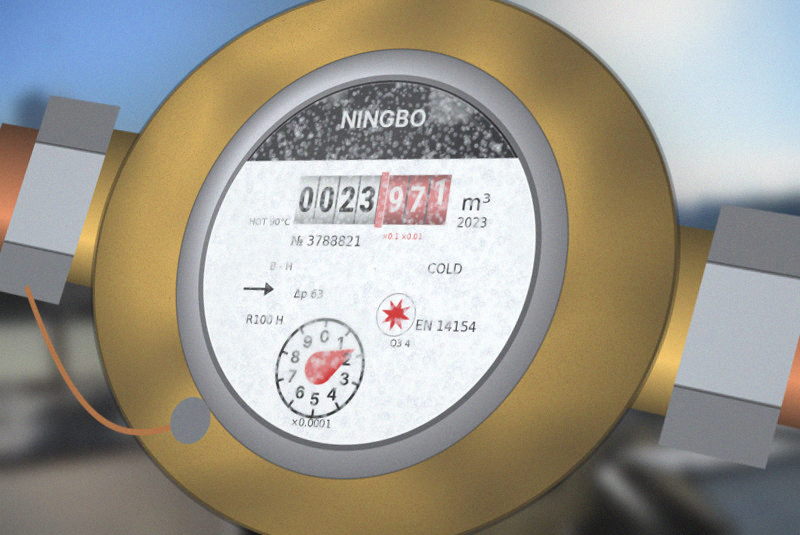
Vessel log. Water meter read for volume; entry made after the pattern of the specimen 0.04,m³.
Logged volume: 23.9711,m³
